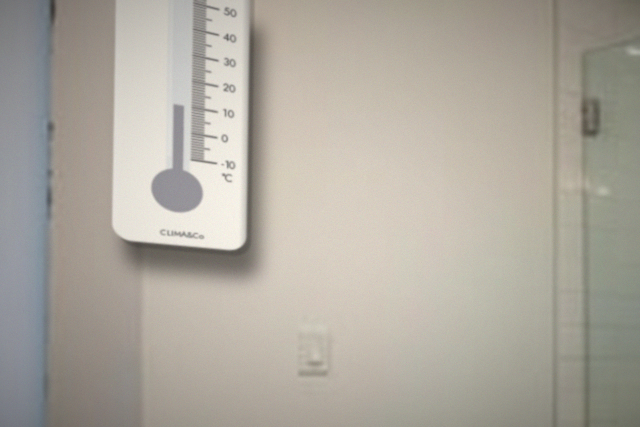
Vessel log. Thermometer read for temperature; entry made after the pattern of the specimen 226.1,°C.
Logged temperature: 10,°C
